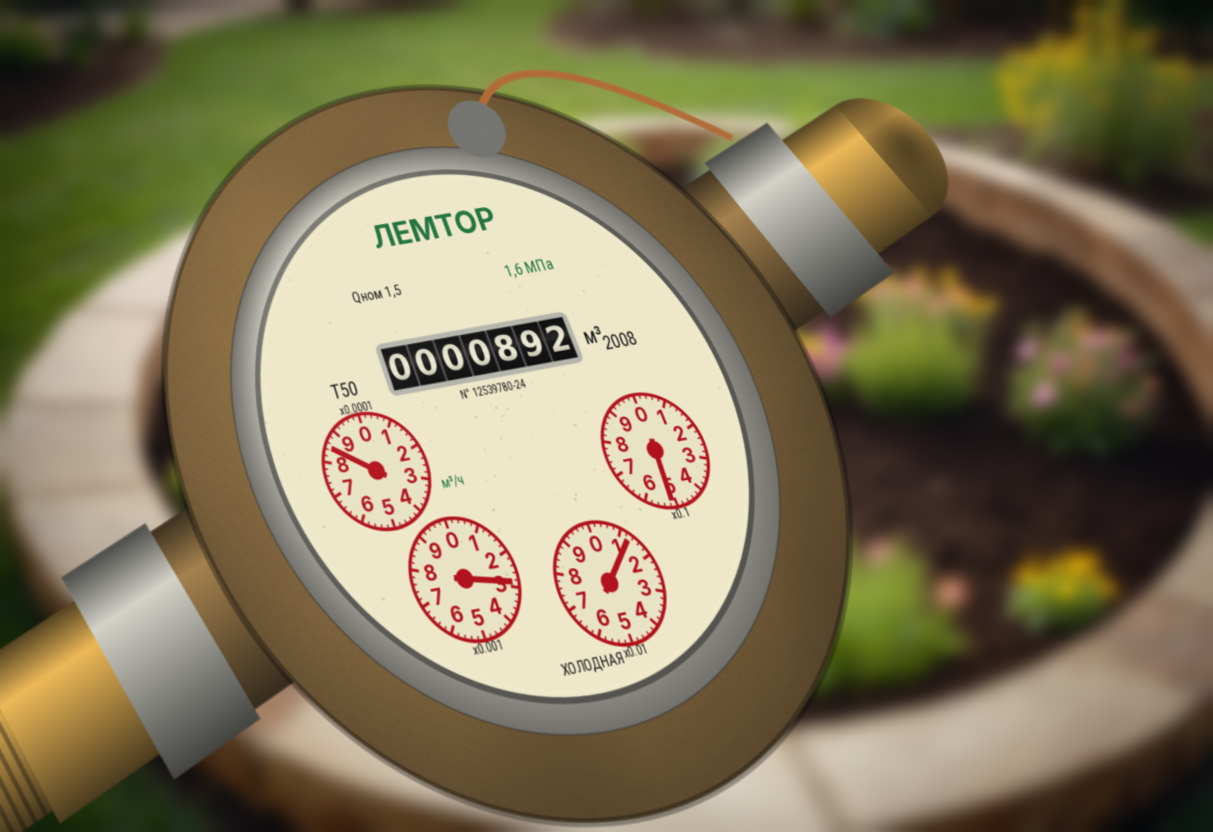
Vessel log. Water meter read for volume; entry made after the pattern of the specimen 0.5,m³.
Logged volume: 892.5128,m³
